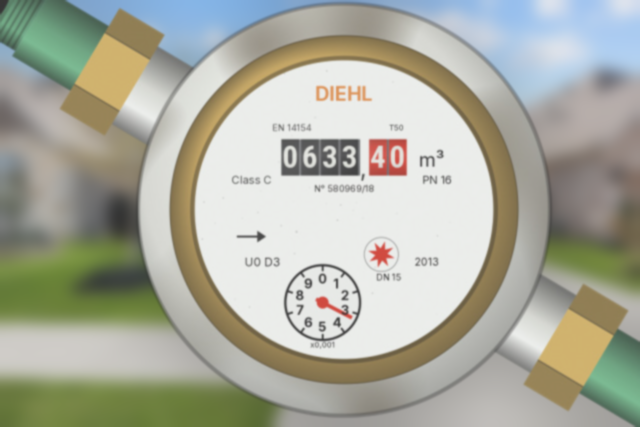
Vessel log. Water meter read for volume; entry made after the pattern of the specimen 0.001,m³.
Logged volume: 633.403,m³
